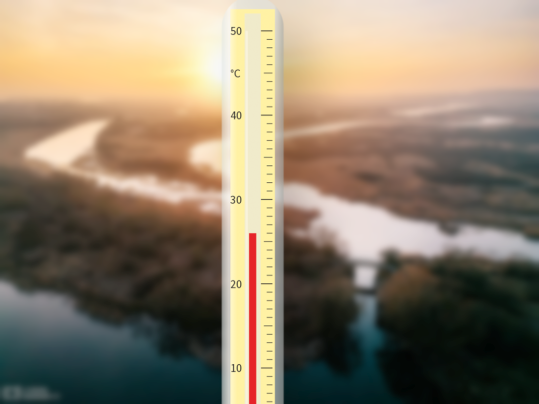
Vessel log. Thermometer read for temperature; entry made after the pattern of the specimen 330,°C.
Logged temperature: 26,°C
